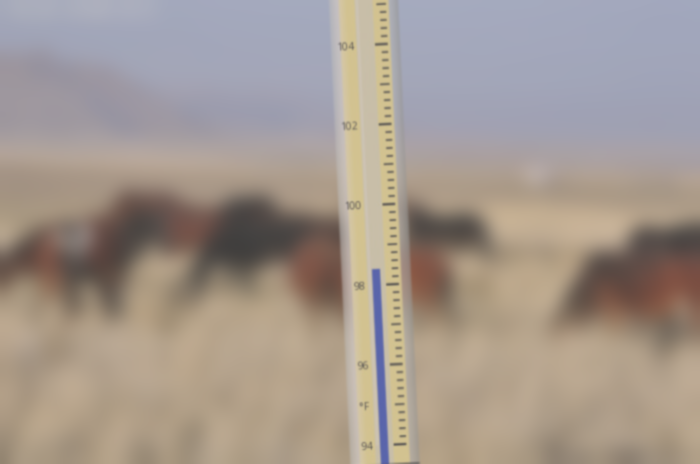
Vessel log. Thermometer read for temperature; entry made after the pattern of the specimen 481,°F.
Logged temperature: 98.4,°F
